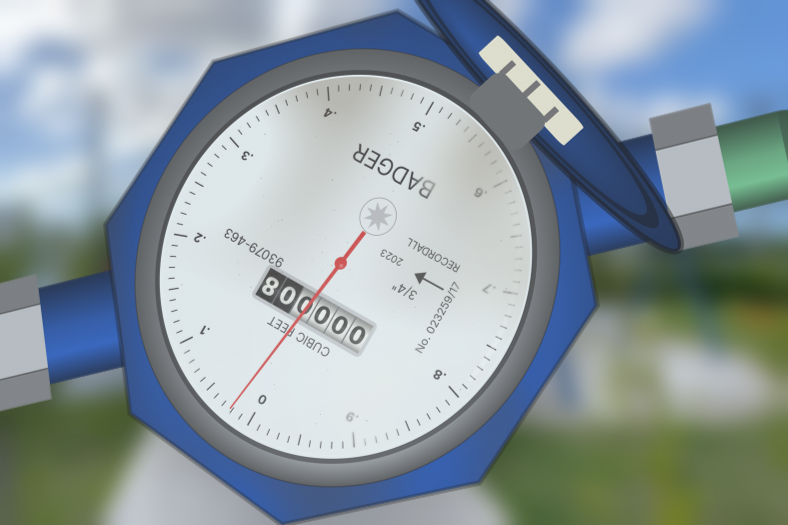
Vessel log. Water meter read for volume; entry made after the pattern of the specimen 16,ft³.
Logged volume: 8.02,ft³
